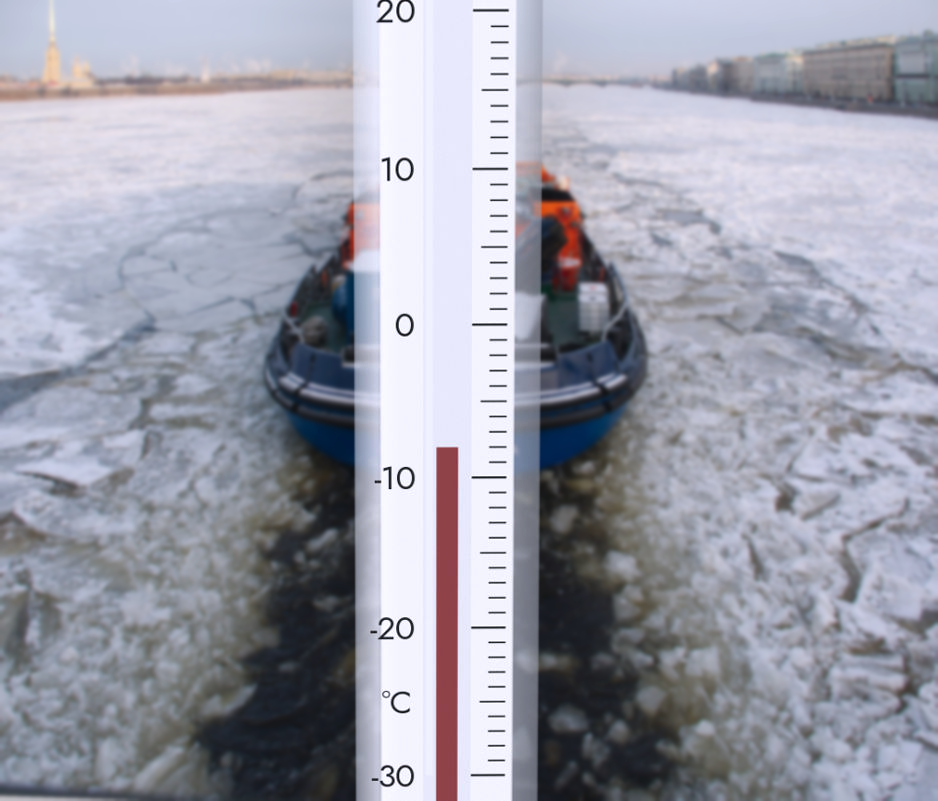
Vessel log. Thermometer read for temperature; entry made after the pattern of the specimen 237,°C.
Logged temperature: -8,°C
